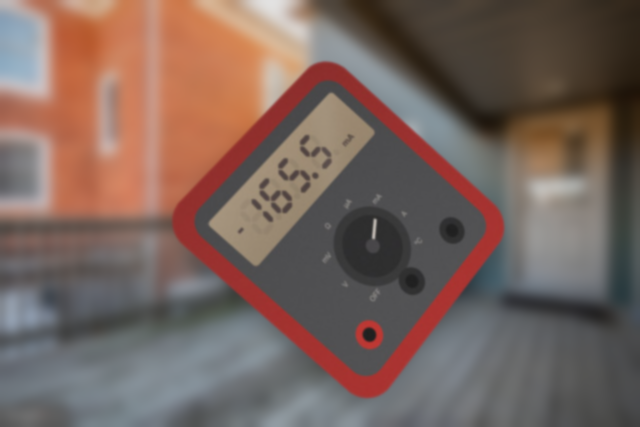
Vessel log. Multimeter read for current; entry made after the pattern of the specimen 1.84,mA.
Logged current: -165.5,mA
